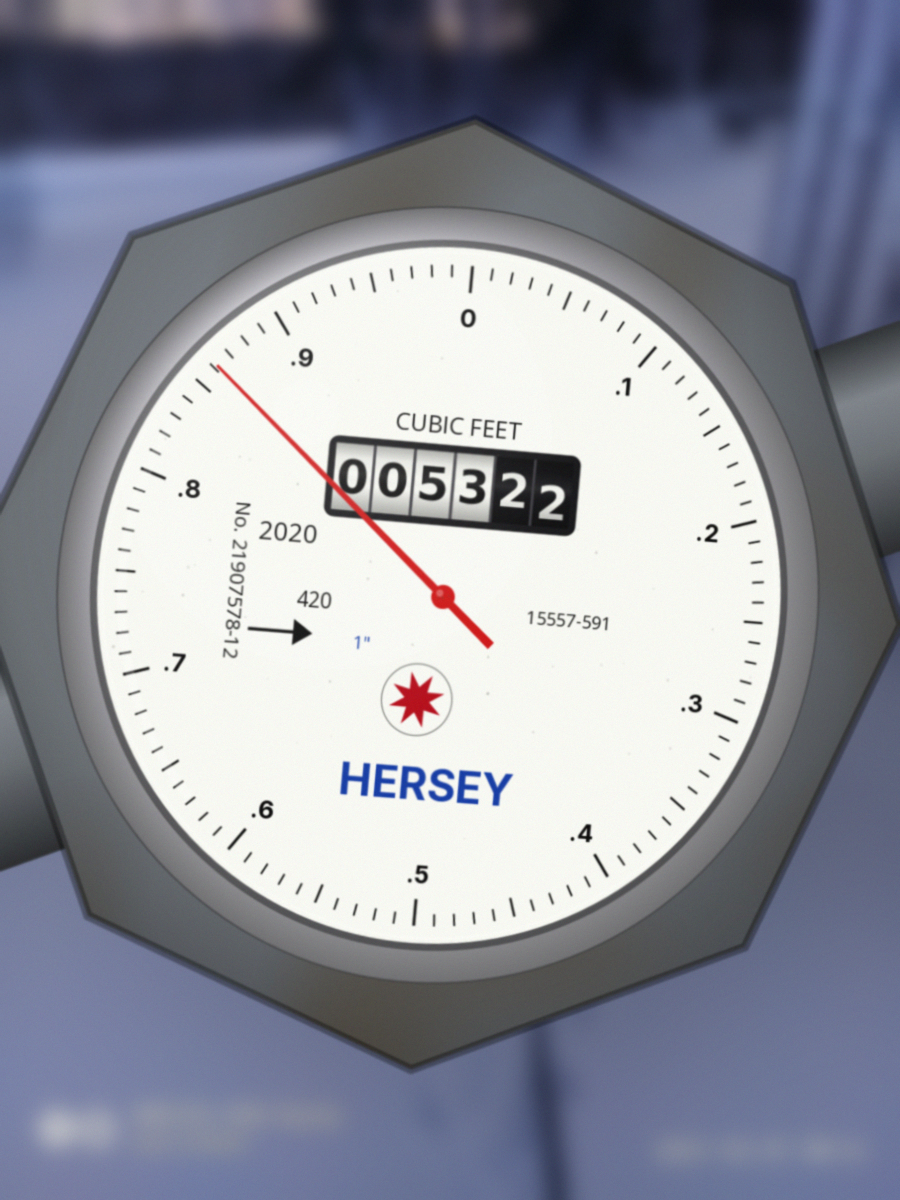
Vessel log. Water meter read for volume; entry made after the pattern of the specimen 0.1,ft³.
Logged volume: 5321.86,ft³
